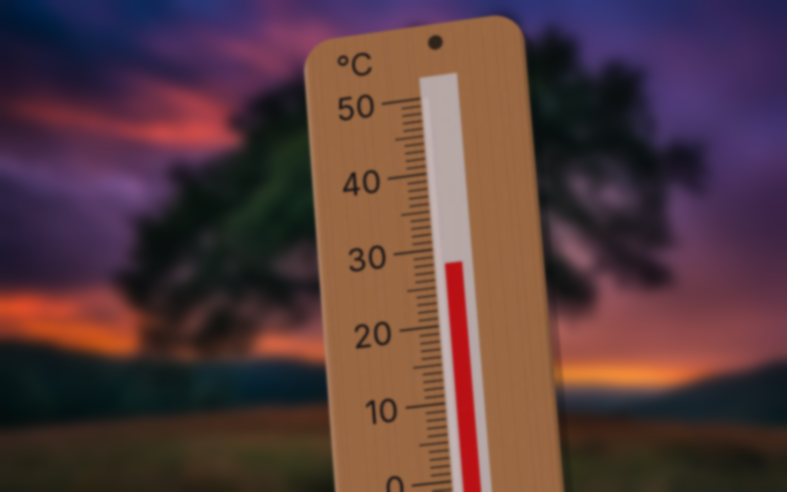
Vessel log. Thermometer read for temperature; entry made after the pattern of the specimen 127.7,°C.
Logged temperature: 28,°C
